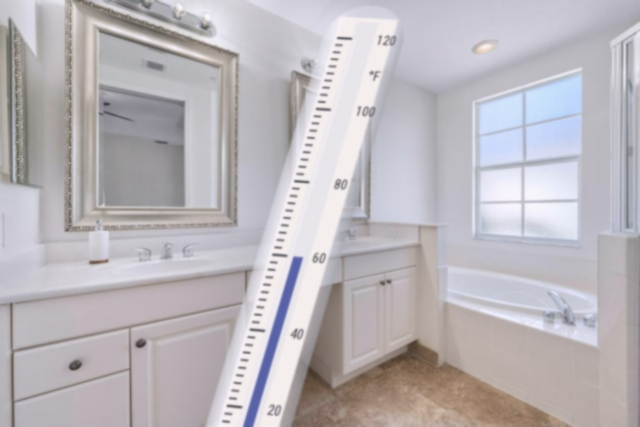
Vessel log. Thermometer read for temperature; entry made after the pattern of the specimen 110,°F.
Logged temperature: 60,°F
